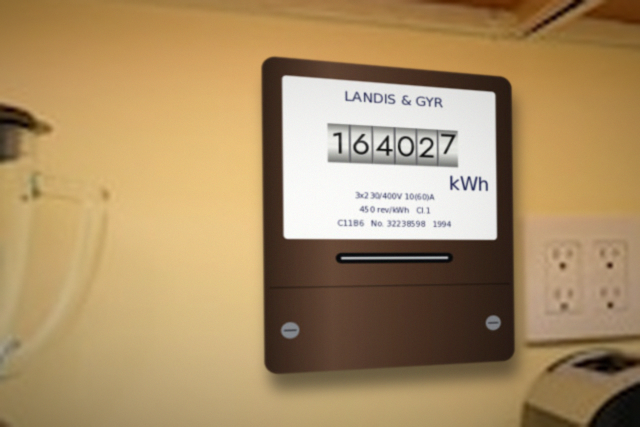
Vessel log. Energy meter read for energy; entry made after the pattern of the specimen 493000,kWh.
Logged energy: 164027,kWh
